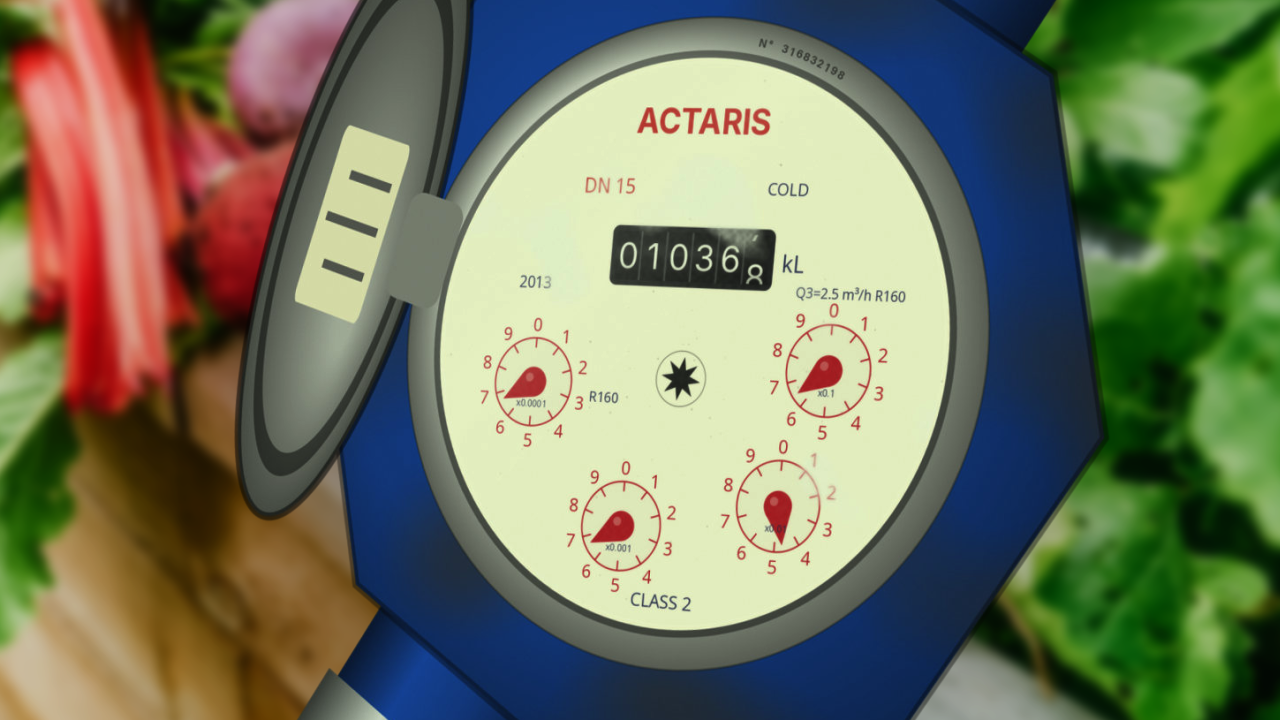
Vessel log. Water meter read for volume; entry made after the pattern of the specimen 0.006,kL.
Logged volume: 10367.6466,kL
